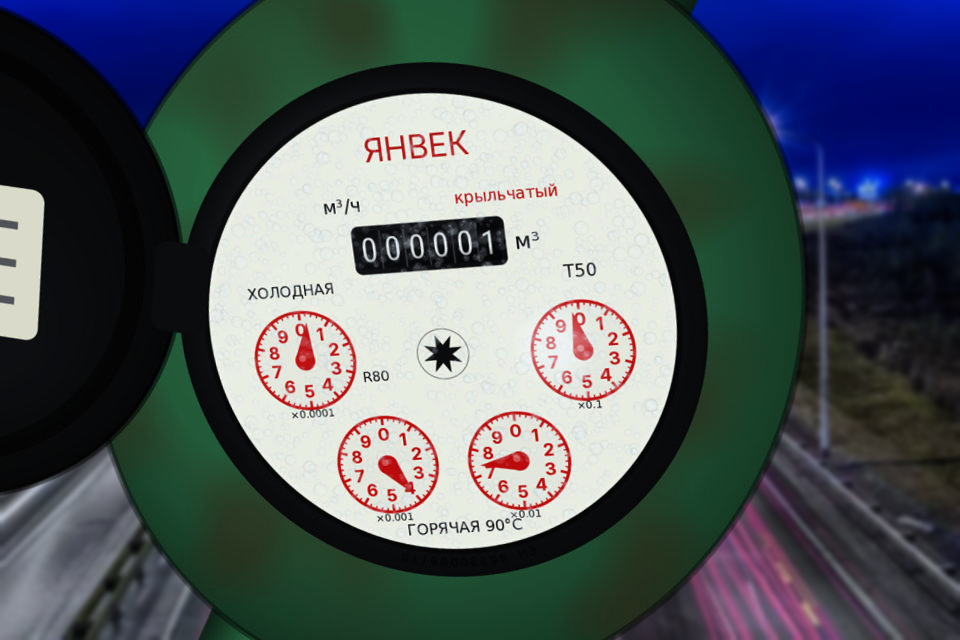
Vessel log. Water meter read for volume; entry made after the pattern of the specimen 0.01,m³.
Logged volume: 0.9740,m³
